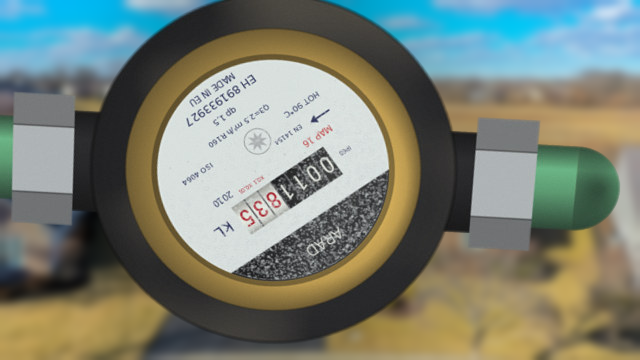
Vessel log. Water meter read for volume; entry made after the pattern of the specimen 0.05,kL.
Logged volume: 11.835,kL
